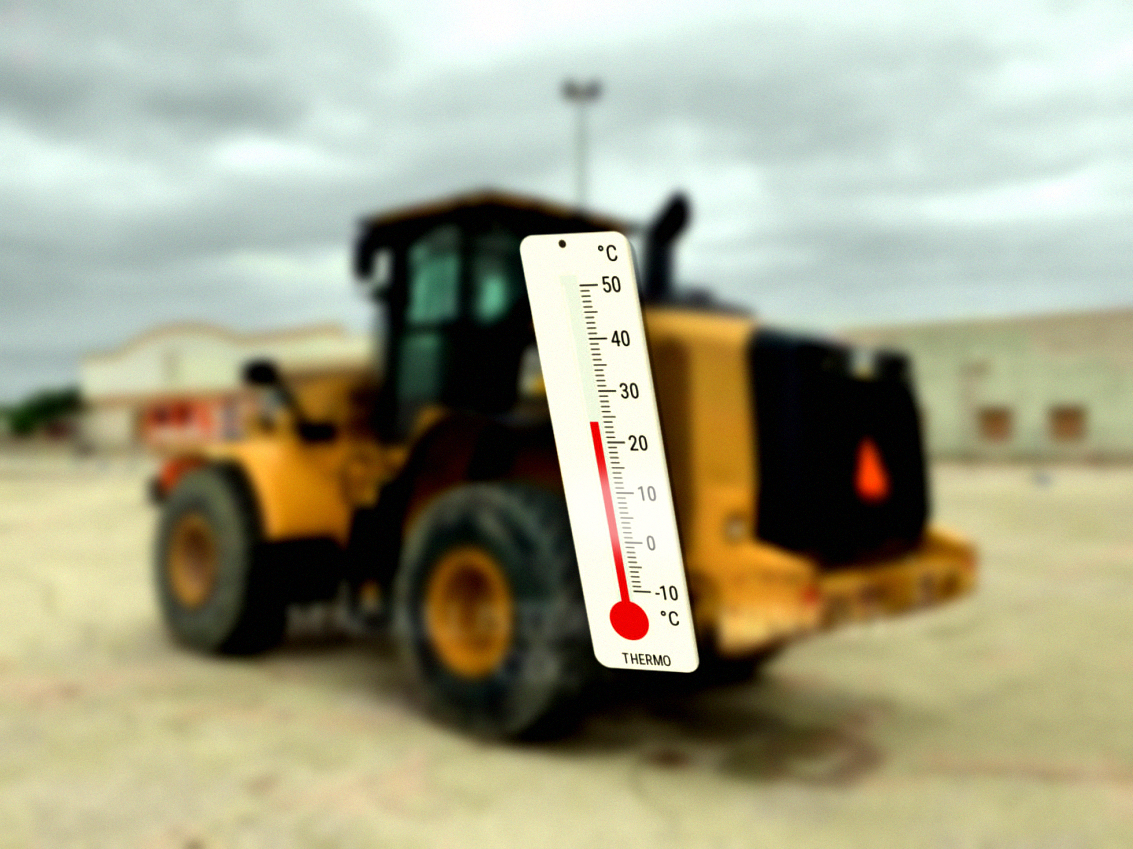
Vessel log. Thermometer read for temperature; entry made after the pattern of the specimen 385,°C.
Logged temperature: 24,°C
